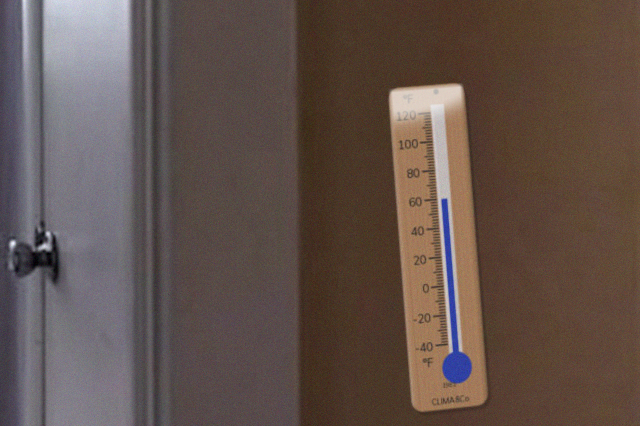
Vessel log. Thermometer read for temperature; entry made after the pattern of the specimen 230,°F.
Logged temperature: 60,°F
